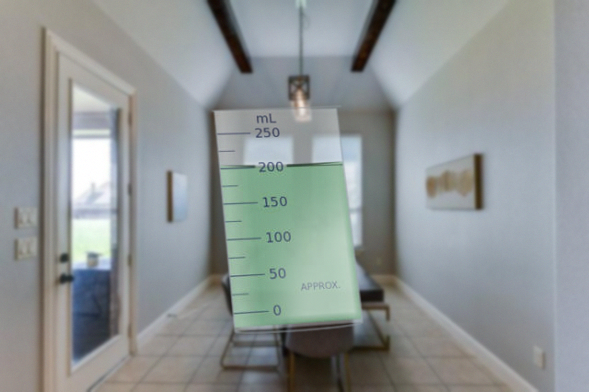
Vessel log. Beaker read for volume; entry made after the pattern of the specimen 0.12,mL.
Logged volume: 200,mL
